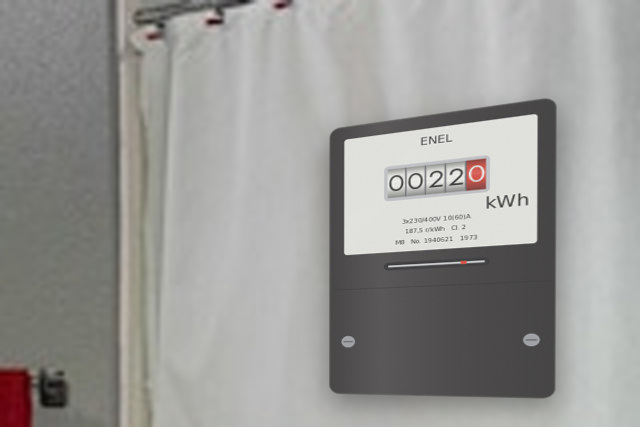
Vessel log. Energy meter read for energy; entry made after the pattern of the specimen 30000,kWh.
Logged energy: 22.0,kWh
